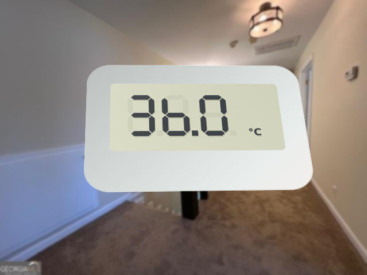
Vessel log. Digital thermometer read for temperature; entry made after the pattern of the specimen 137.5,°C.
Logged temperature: 36.0,°C
